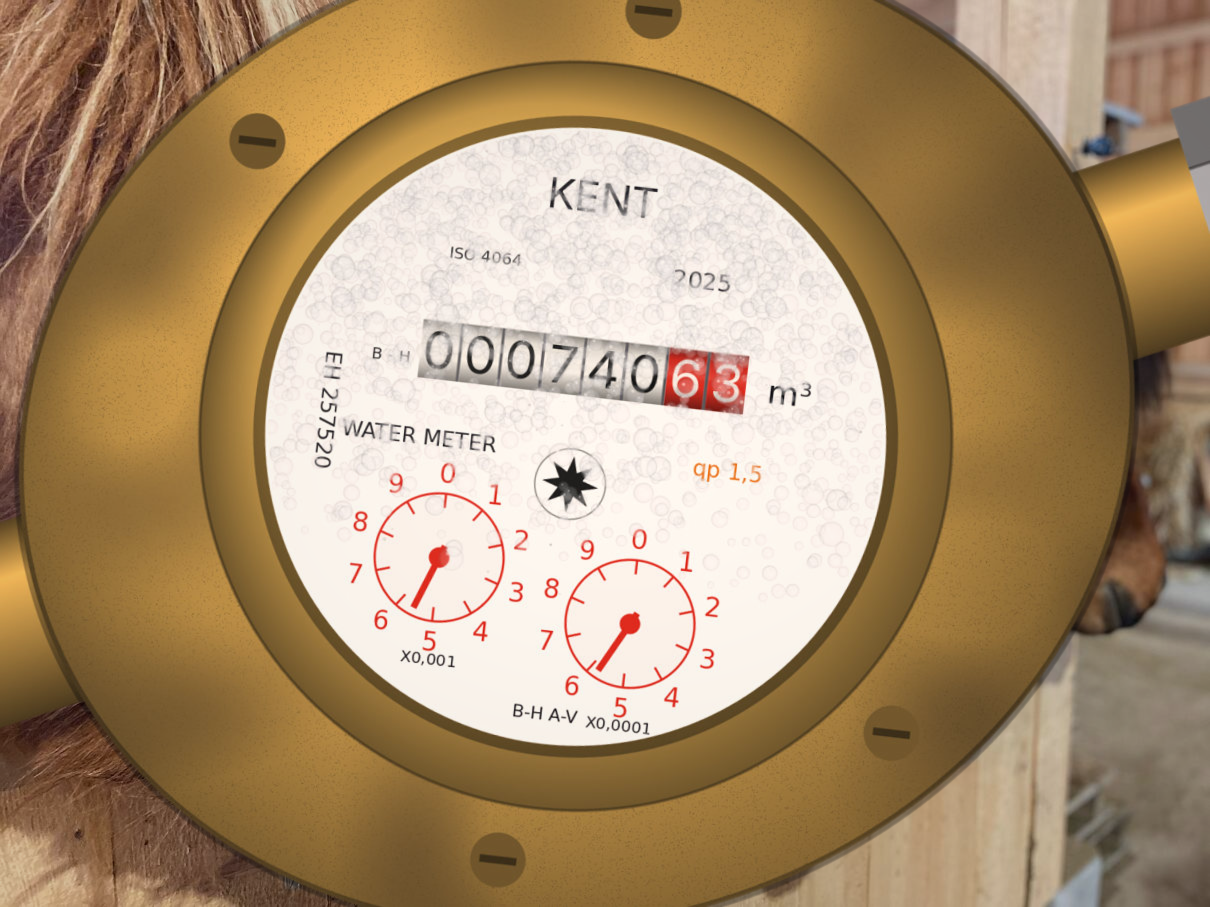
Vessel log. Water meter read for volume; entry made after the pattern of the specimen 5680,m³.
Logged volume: 740.6355,m³
